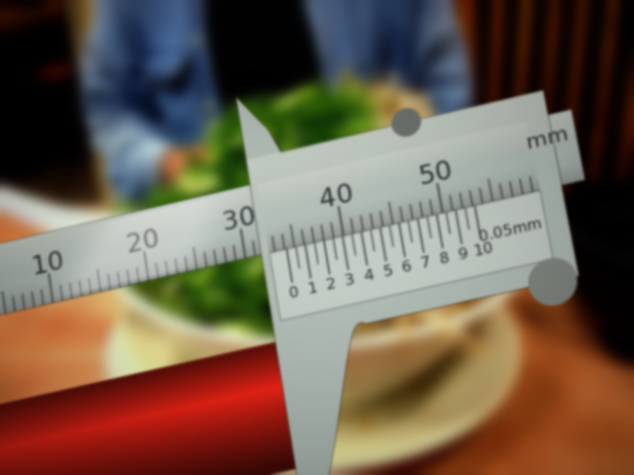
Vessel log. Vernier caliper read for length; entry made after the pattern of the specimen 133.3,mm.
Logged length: 34.2,mm
